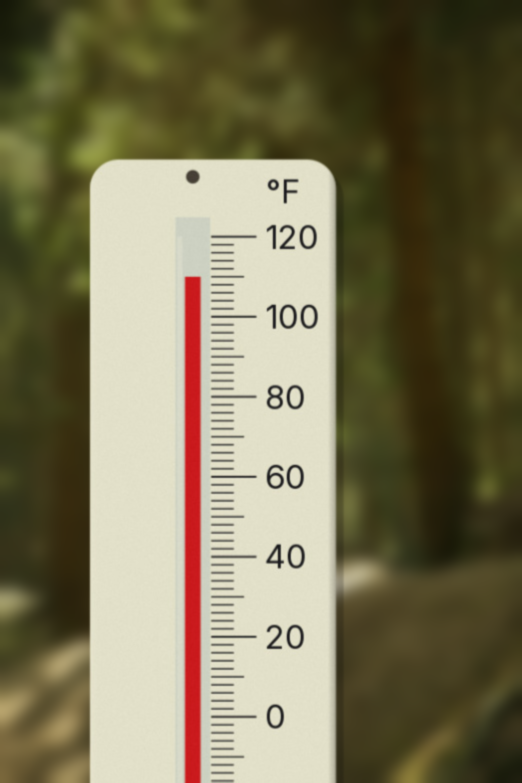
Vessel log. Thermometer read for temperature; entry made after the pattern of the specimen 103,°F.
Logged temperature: 110,°F
